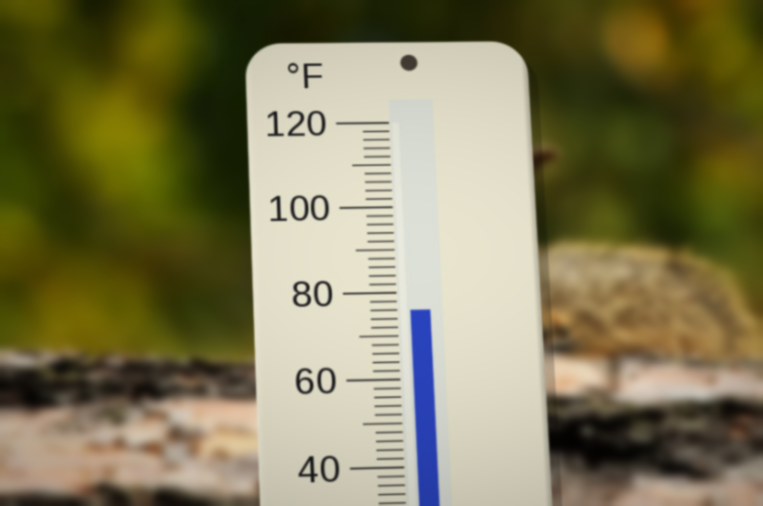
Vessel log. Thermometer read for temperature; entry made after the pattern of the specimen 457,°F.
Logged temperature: 76,°F
